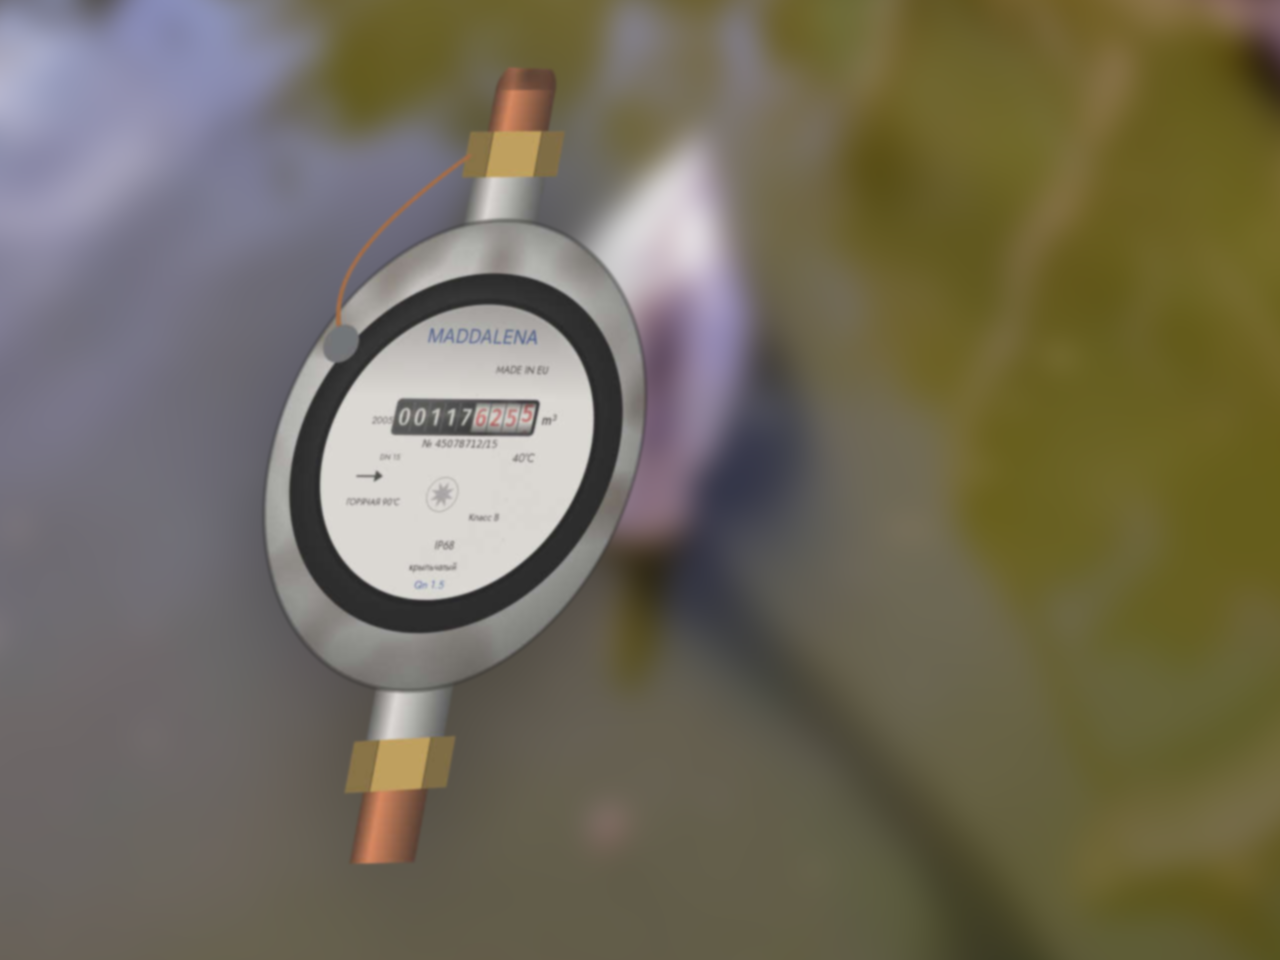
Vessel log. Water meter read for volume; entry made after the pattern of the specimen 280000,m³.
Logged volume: 117.6255,m³
